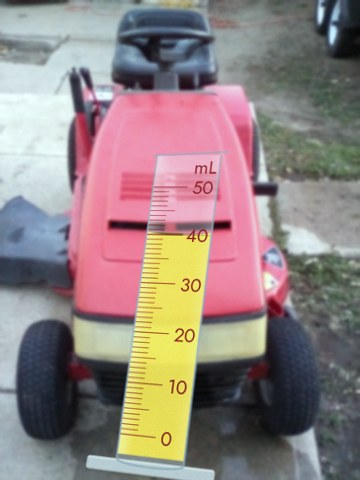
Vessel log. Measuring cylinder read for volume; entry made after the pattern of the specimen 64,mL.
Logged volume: 40,mL
